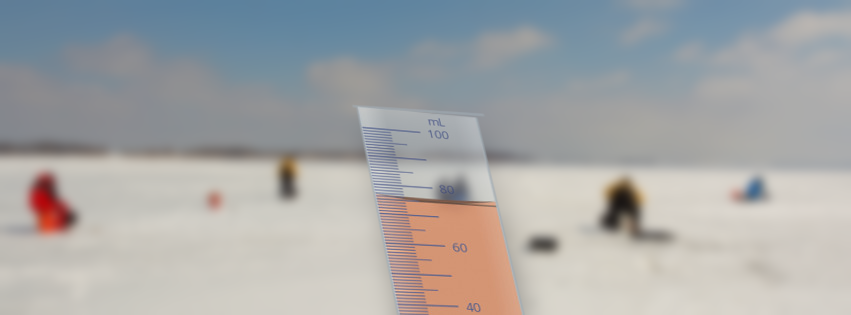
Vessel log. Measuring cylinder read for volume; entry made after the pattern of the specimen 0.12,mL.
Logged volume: 75,mL
